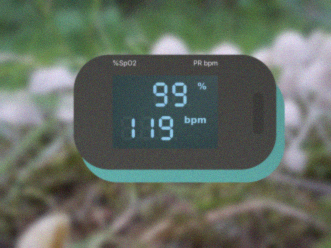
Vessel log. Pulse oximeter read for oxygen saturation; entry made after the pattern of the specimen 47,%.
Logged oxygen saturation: 99,%
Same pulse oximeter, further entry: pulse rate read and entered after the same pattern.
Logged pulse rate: 119,bpm
